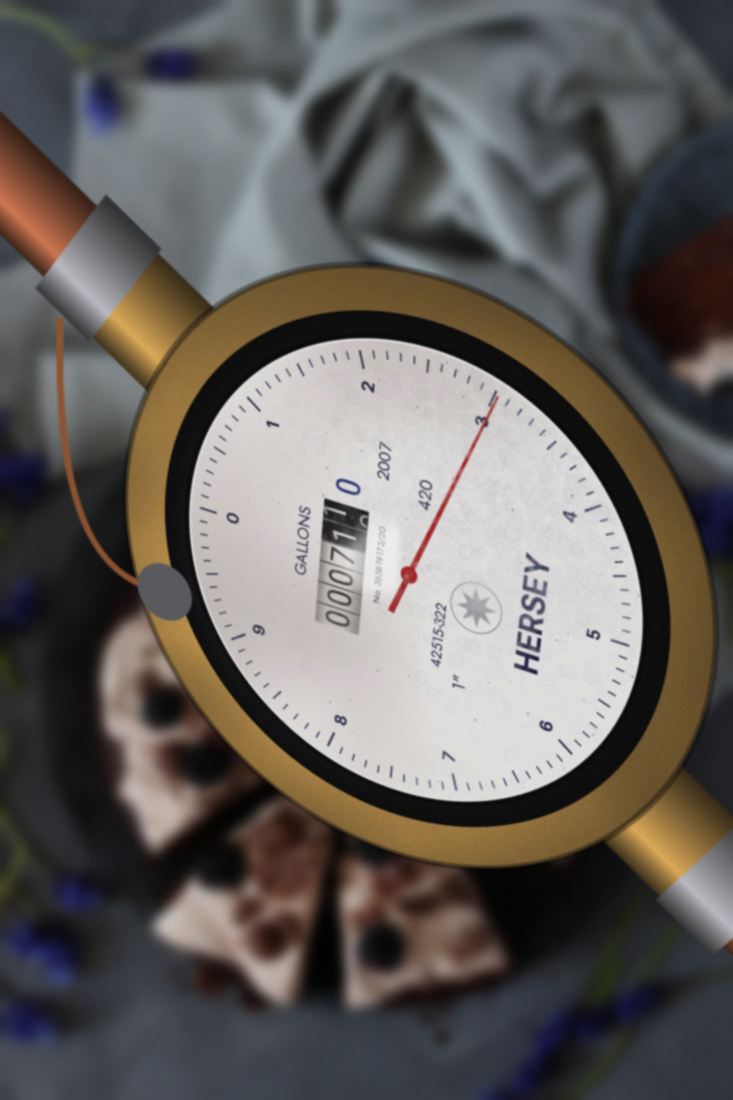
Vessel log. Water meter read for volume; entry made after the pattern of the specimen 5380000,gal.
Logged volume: 7113.0,gal
